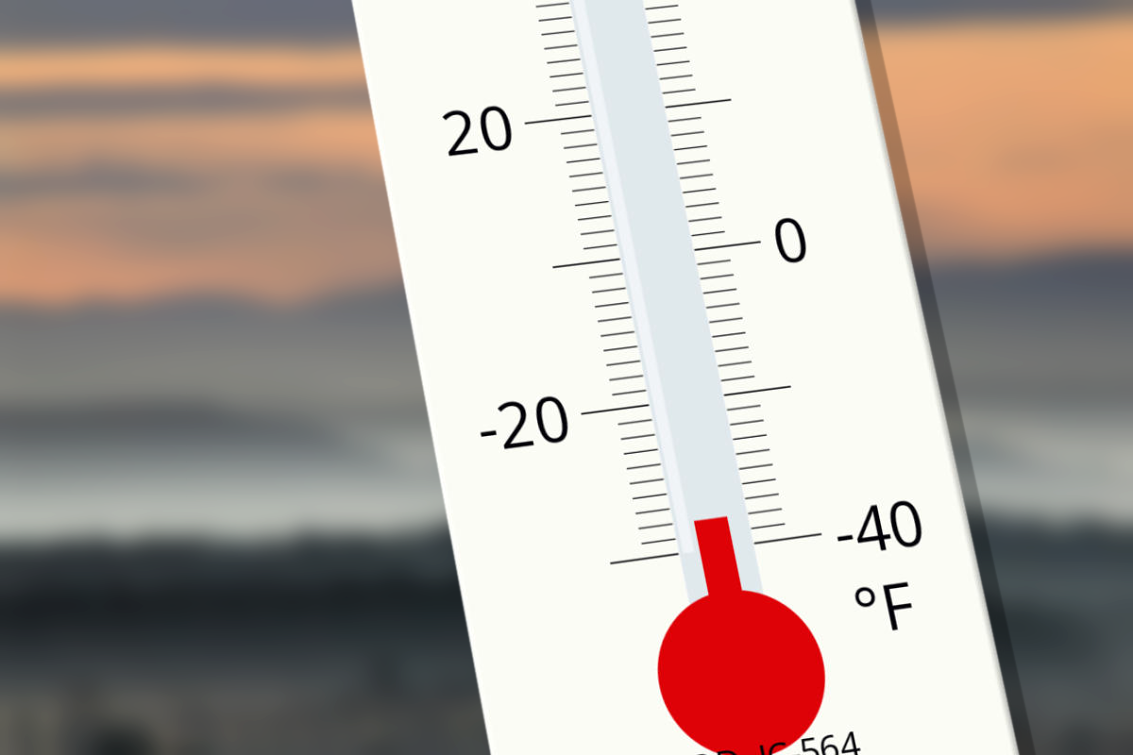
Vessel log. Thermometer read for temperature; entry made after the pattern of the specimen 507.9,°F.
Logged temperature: -36,°F
